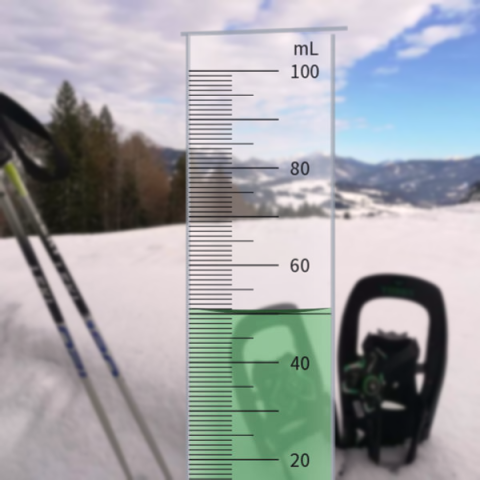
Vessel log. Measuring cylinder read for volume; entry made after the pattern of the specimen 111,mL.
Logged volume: 50,mL
